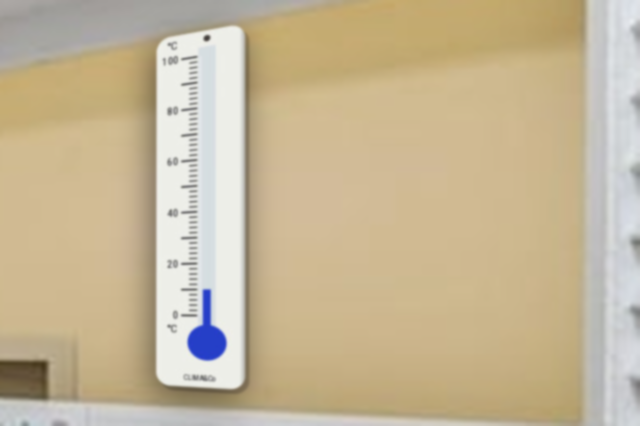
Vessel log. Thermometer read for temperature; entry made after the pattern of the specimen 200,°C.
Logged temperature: 10,°C
